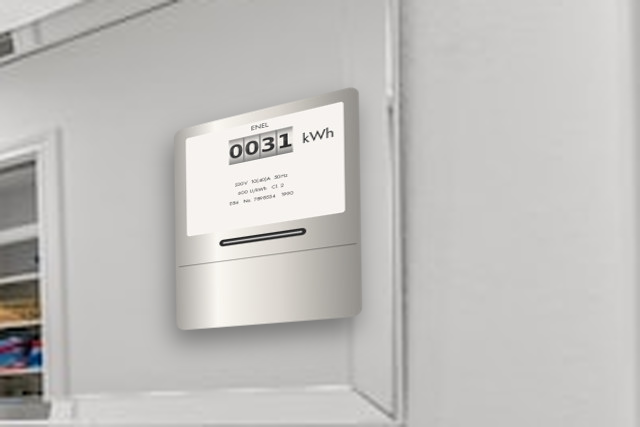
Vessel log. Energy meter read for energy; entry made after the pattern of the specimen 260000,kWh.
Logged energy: 31,kWh
